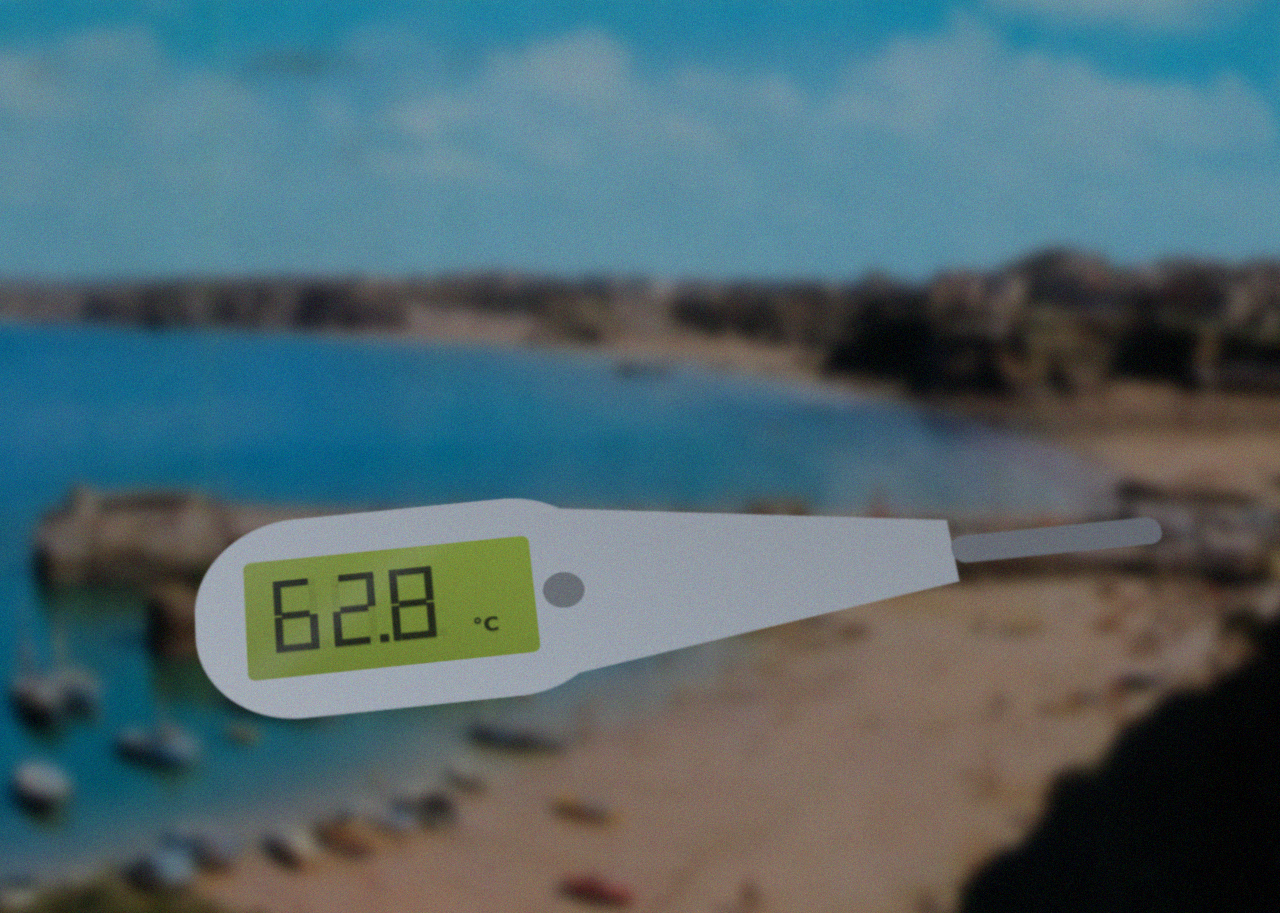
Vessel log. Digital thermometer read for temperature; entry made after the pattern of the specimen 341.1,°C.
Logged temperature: 62.8,°C
